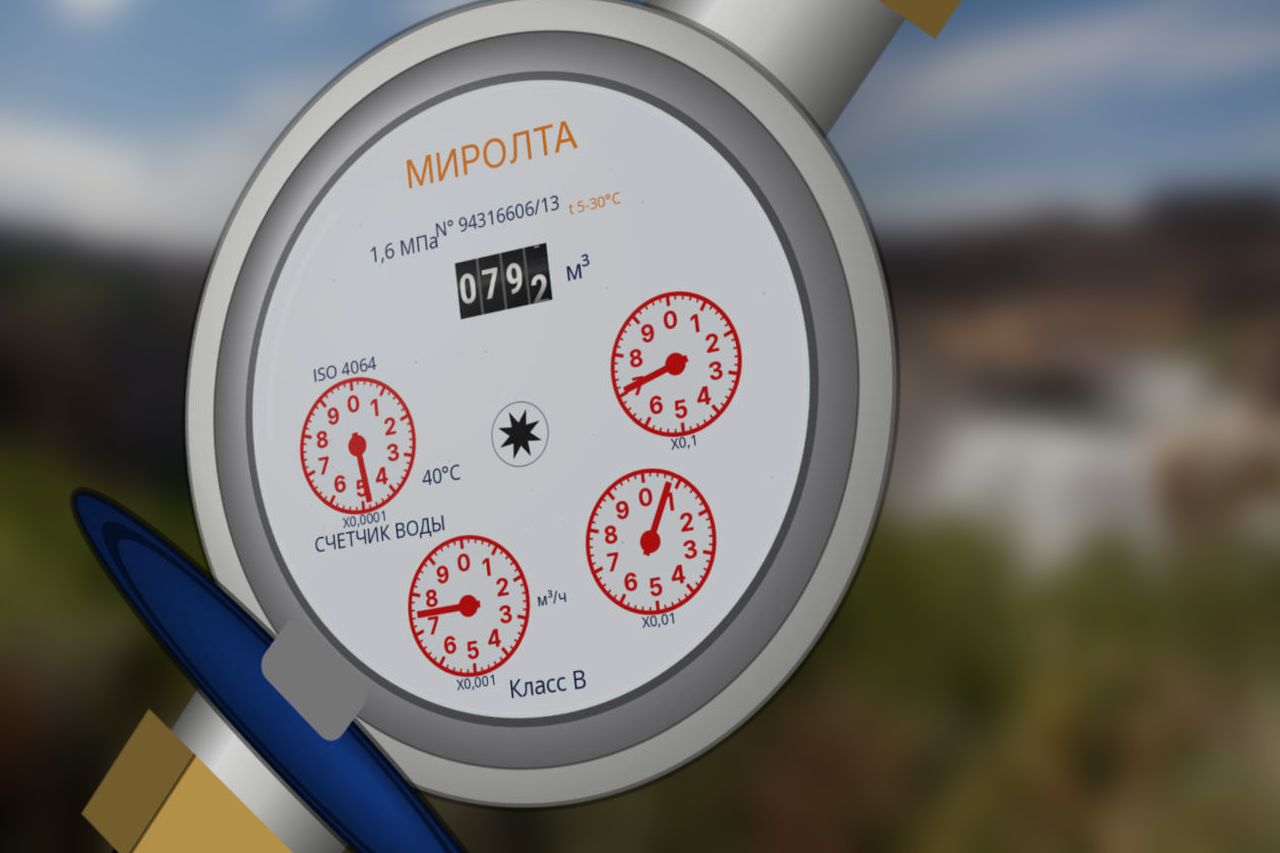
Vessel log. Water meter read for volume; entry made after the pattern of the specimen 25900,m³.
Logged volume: 791.7074,m³
